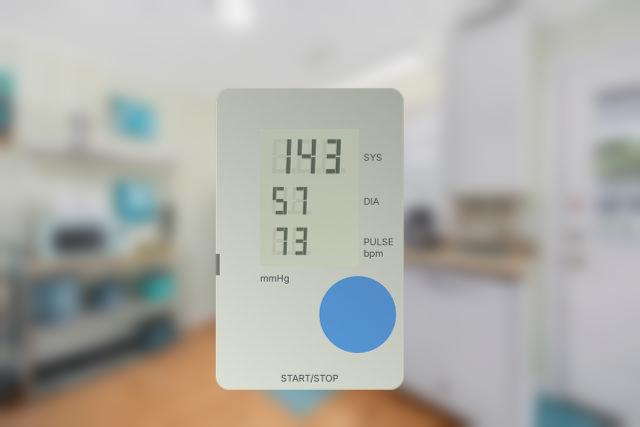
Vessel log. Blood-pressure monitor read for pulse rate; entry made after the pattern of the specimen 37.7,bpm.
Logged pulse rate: 73,bpm
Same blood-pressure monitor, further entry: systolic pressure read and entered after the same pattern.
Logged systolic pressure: 143,mmHg
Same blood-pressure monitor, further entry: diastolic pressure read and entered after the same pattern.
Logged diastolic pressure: 57,mmHg
